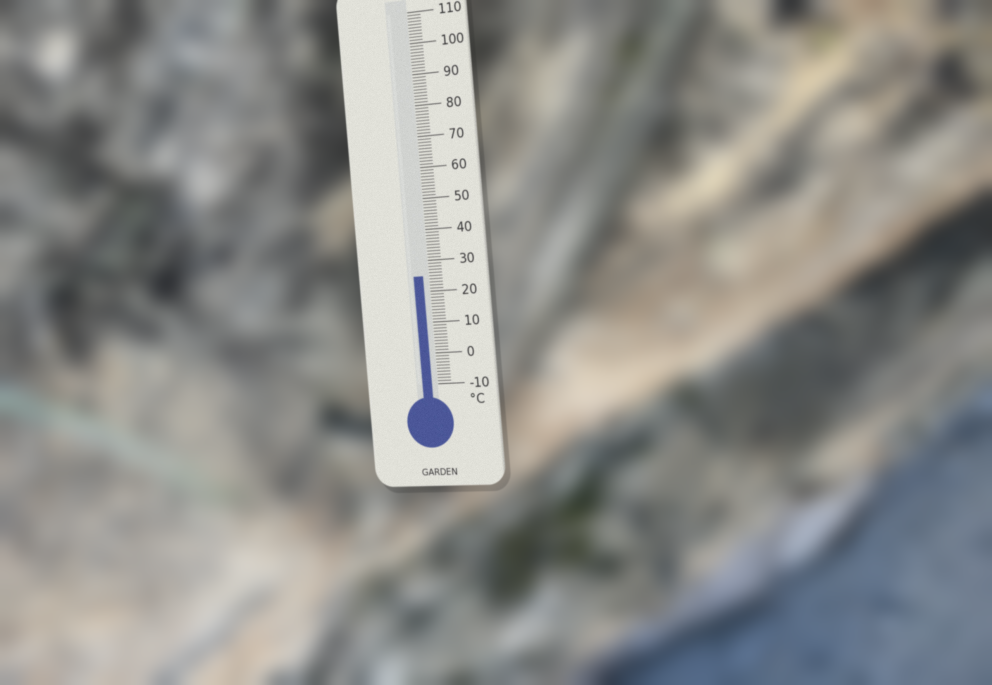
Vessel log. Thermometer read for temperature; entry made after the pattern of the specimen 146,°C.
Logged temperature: 25,°C
